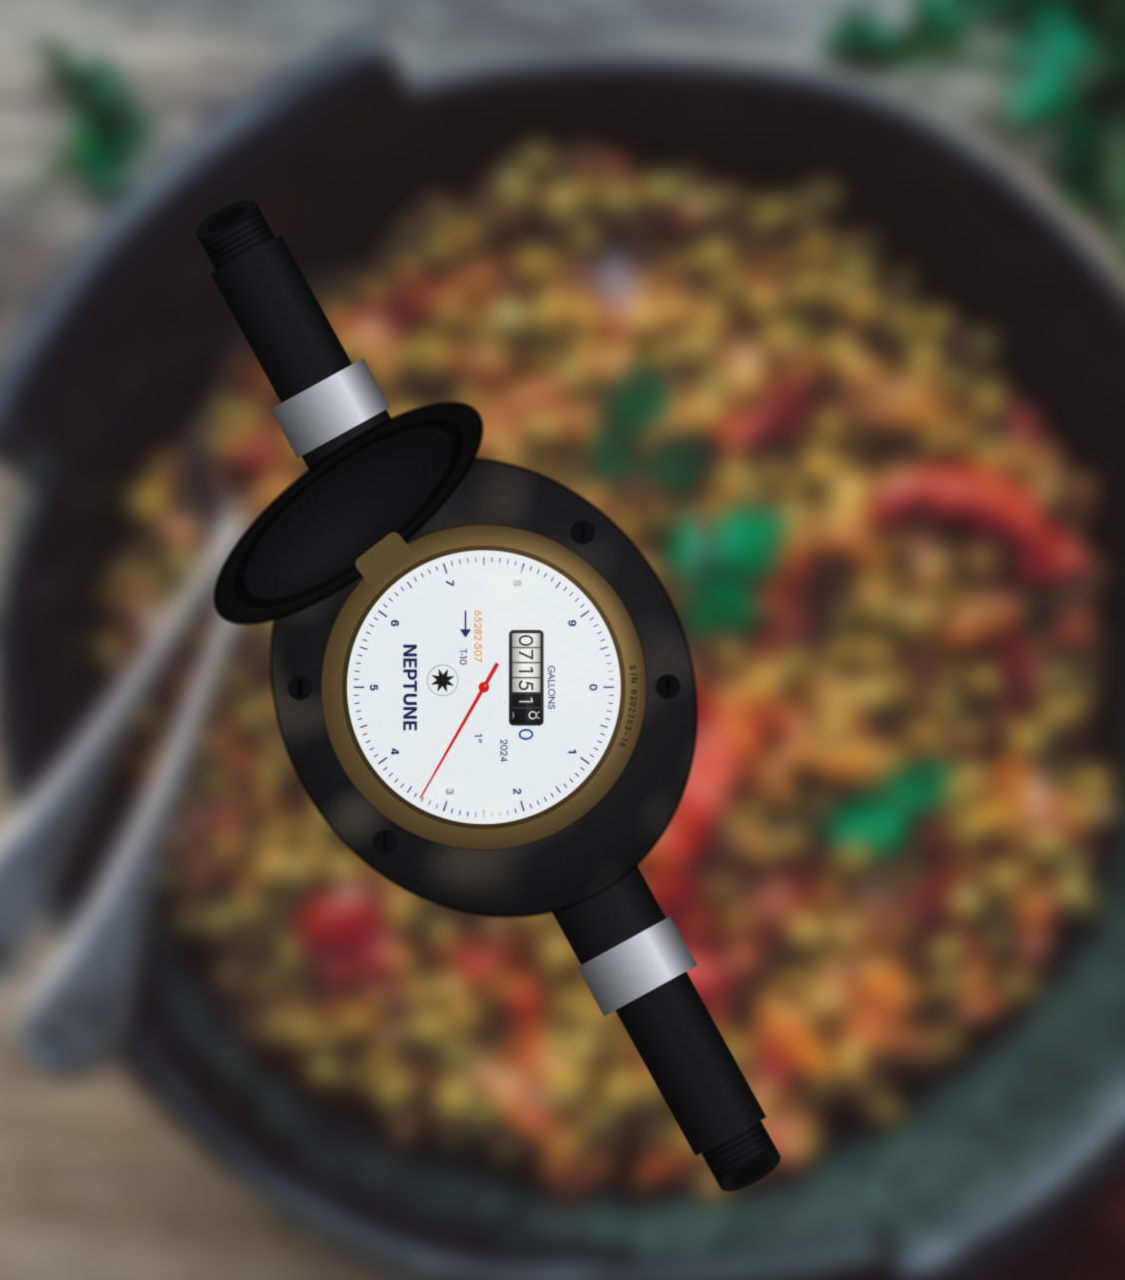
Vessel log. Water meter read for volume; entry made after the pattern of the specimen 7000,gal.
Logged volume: 715183.3,gal
